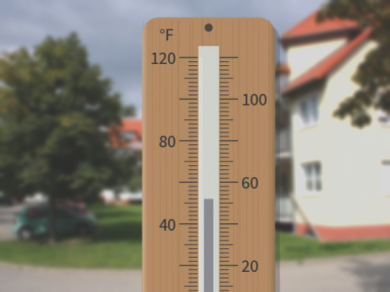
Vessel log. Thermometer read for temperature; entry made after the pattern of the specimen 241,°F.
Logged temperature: 52,°F
